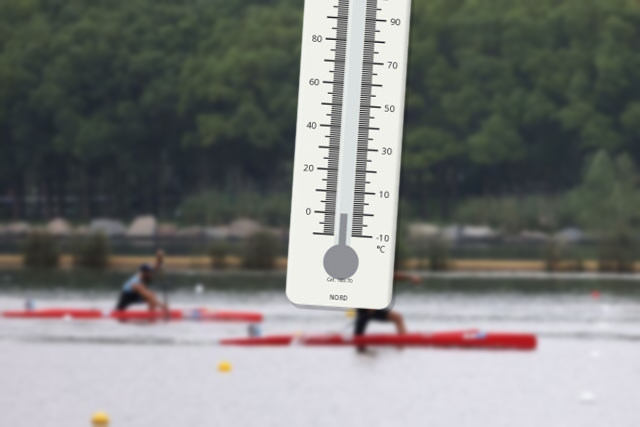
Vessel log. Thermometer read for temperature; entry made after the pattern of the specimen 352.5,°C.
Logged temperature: 0,°C
